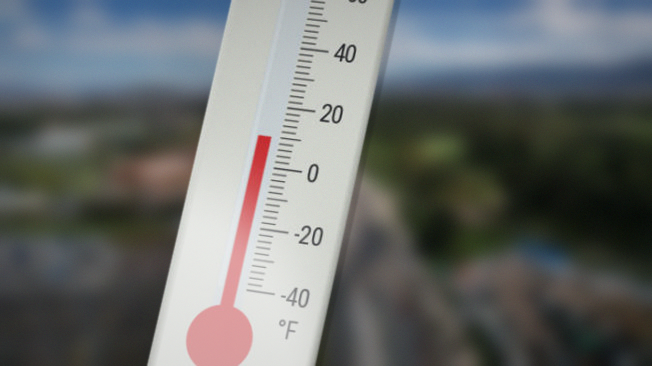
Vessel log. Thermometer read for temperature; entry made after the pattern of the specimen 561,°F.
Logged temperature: 10,°F
